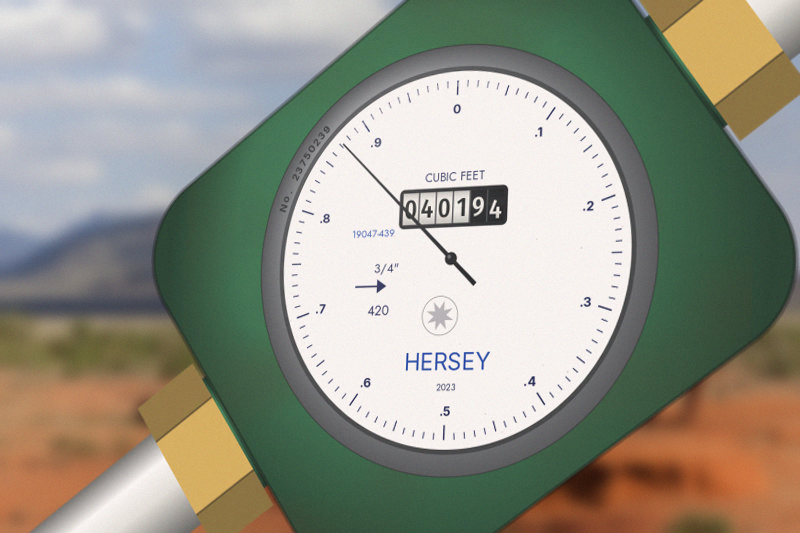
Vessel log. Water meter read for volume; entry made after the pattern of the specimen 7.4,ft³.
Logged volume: 40193.87,ft³
